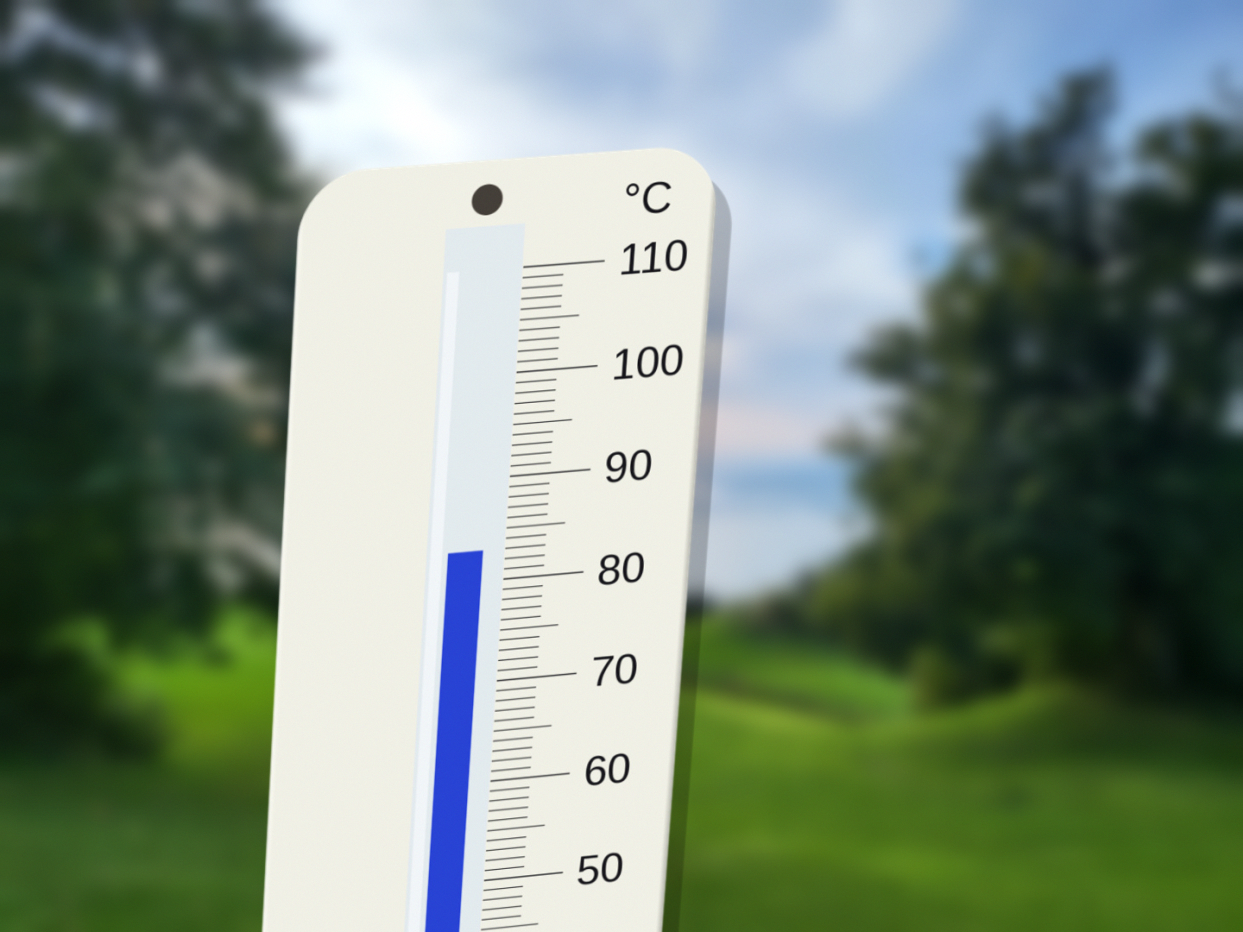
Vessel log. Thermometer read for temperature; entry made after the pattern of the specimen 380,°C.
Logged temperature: 83,°C
